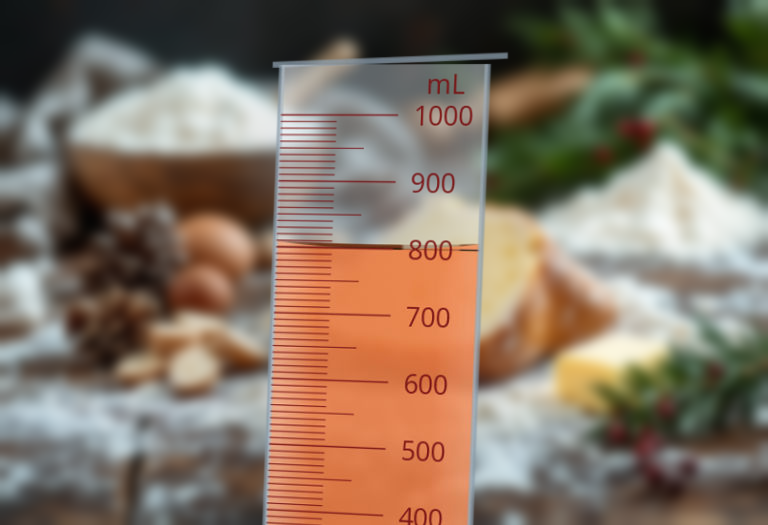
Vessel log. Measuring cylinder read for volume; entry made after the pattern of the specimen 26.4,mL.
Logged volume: 800,mL
